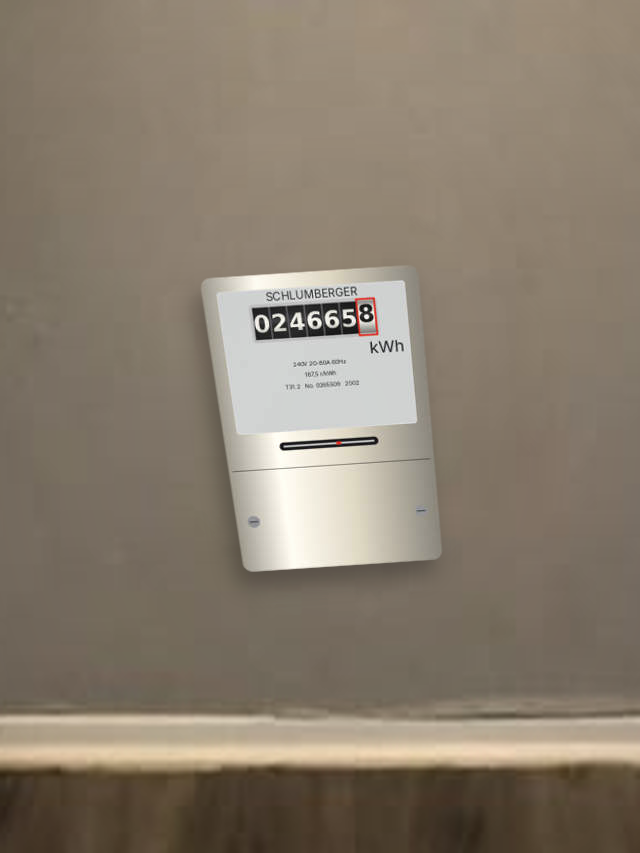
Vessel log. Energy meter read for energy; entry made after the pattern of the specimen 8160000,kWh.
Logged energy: 24665.8,kWh
